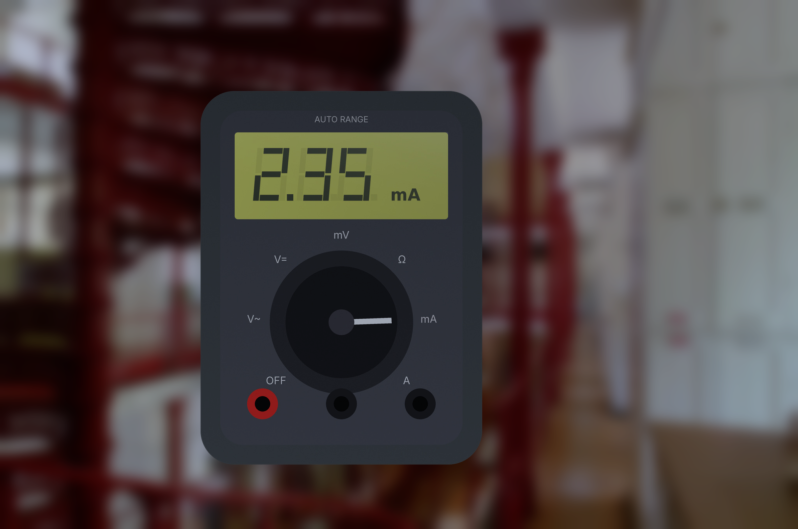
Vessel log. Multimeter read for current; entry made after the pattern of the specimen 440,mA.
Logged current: 2.35,mA
